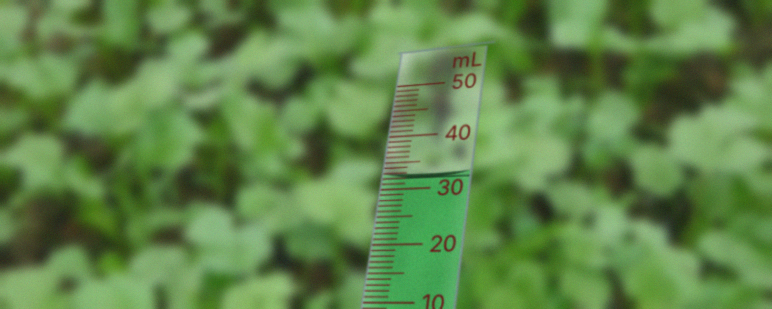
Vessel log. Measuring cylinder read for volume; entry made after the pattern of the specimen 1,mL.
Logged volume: 32,mL
